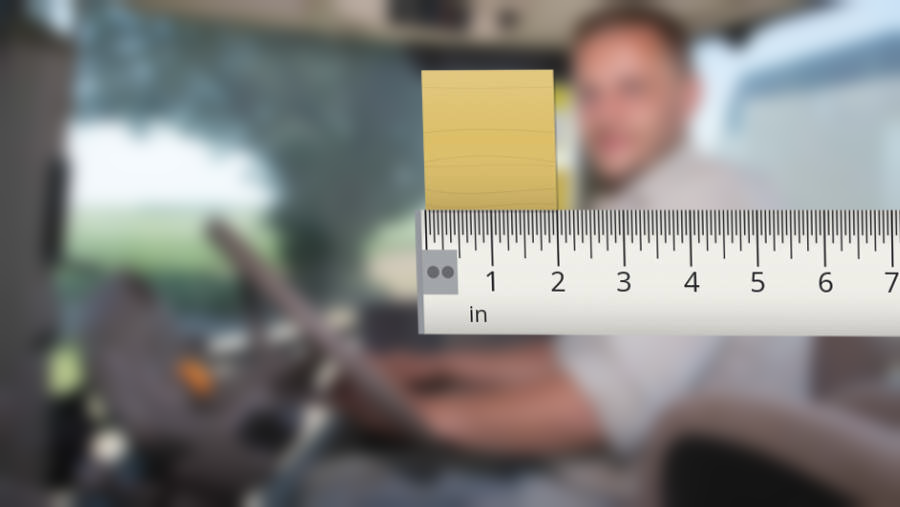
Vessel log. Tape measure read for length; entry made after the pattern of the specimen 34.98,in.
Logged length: 2,in
